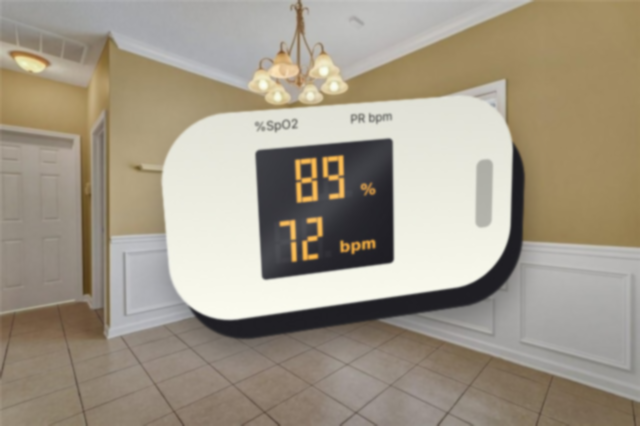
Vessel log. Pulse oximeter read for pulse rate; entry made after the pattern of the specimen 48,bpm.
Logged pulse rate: 72,bpm
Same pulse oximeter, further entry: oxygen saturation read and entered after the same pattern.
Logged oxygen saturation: 89,%
